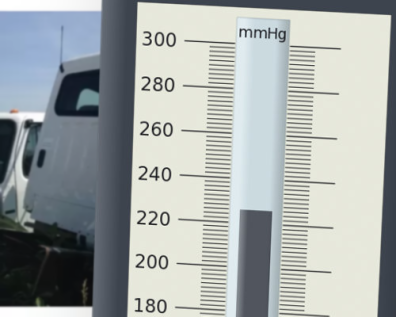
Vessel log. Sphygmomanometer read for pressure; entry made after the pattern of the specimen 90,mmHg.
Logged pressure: 226,mmHg
